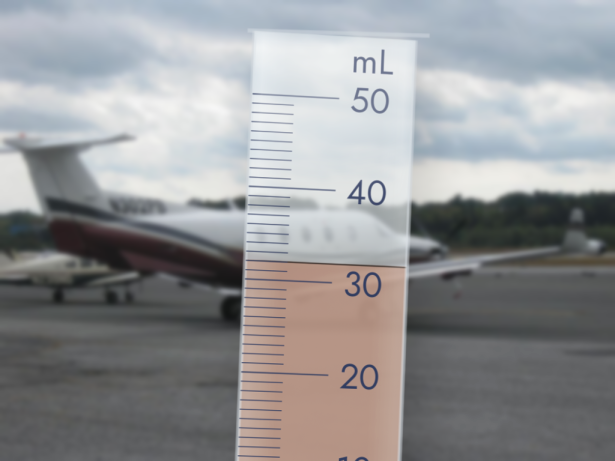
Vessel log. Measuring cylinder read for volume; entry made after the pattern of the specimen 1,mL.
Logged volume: 32,mL
